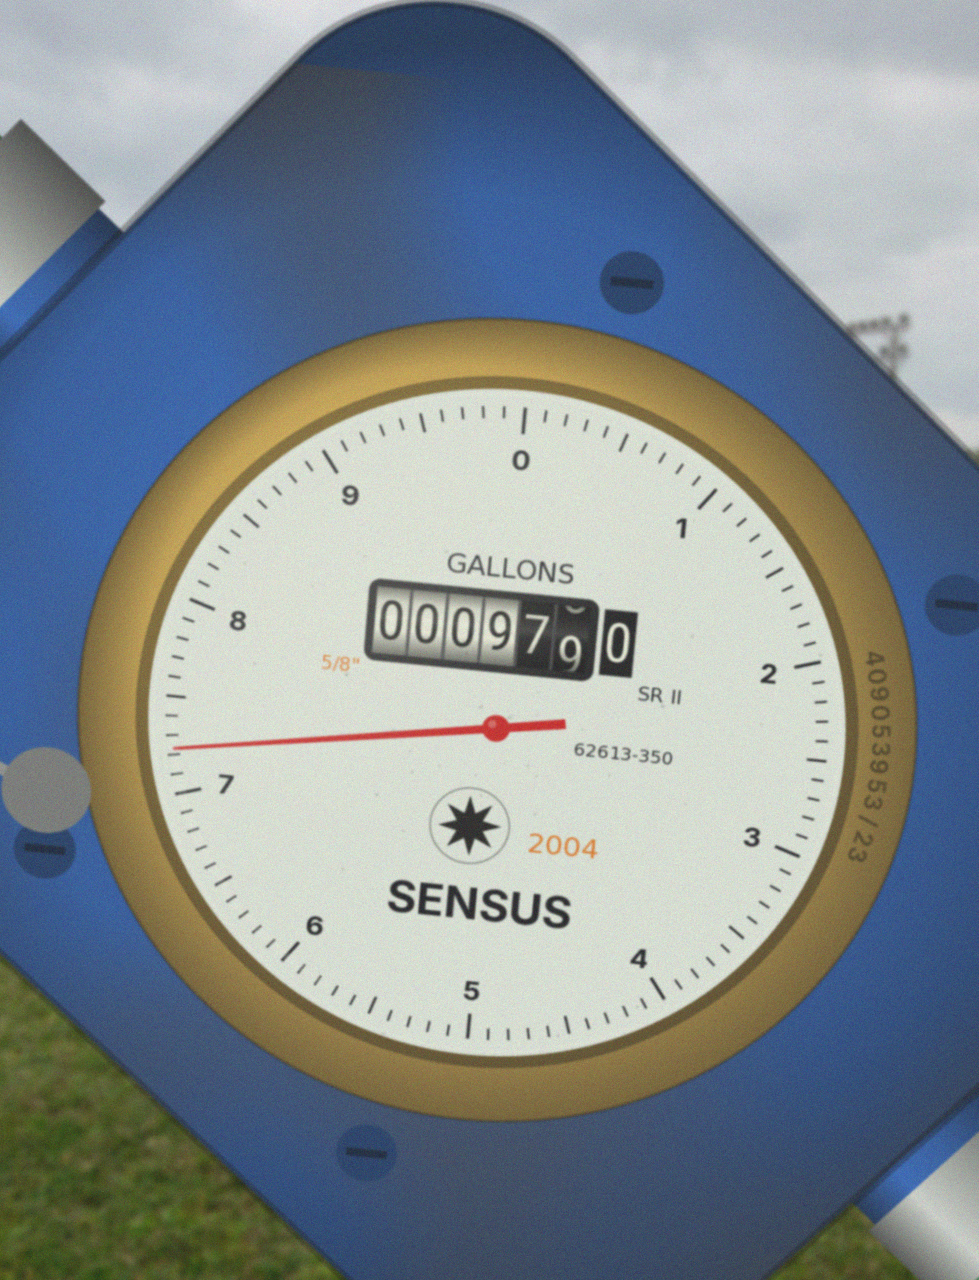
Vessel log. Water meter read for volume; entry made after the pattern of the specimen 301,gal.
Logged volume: 9787.2,gal
